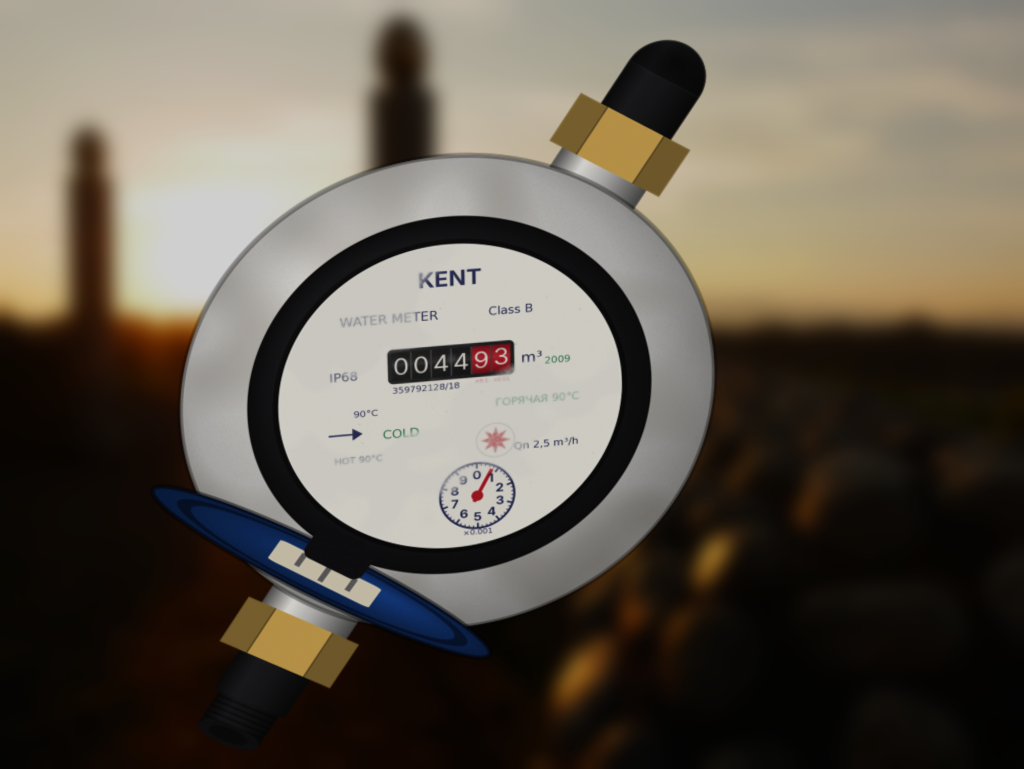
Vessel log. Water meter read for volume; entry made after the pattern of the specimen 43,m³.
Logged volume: 44.930,m³
